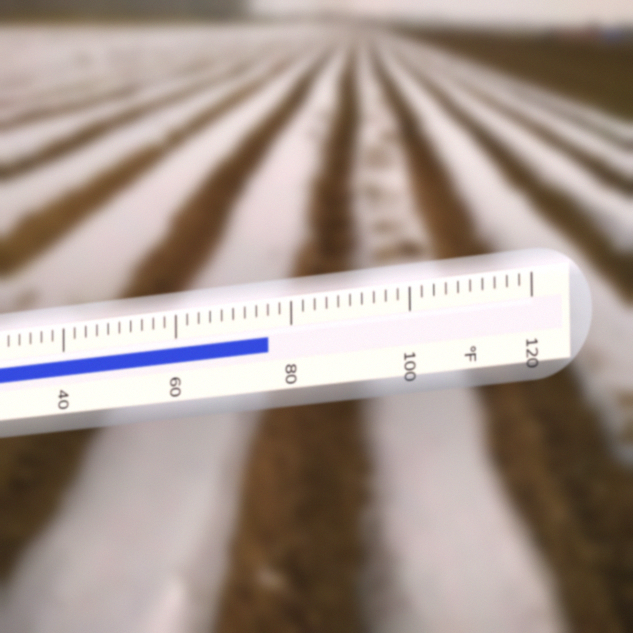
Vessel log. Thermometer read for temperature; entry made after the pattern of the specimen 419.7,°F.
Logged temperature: 76,°F
